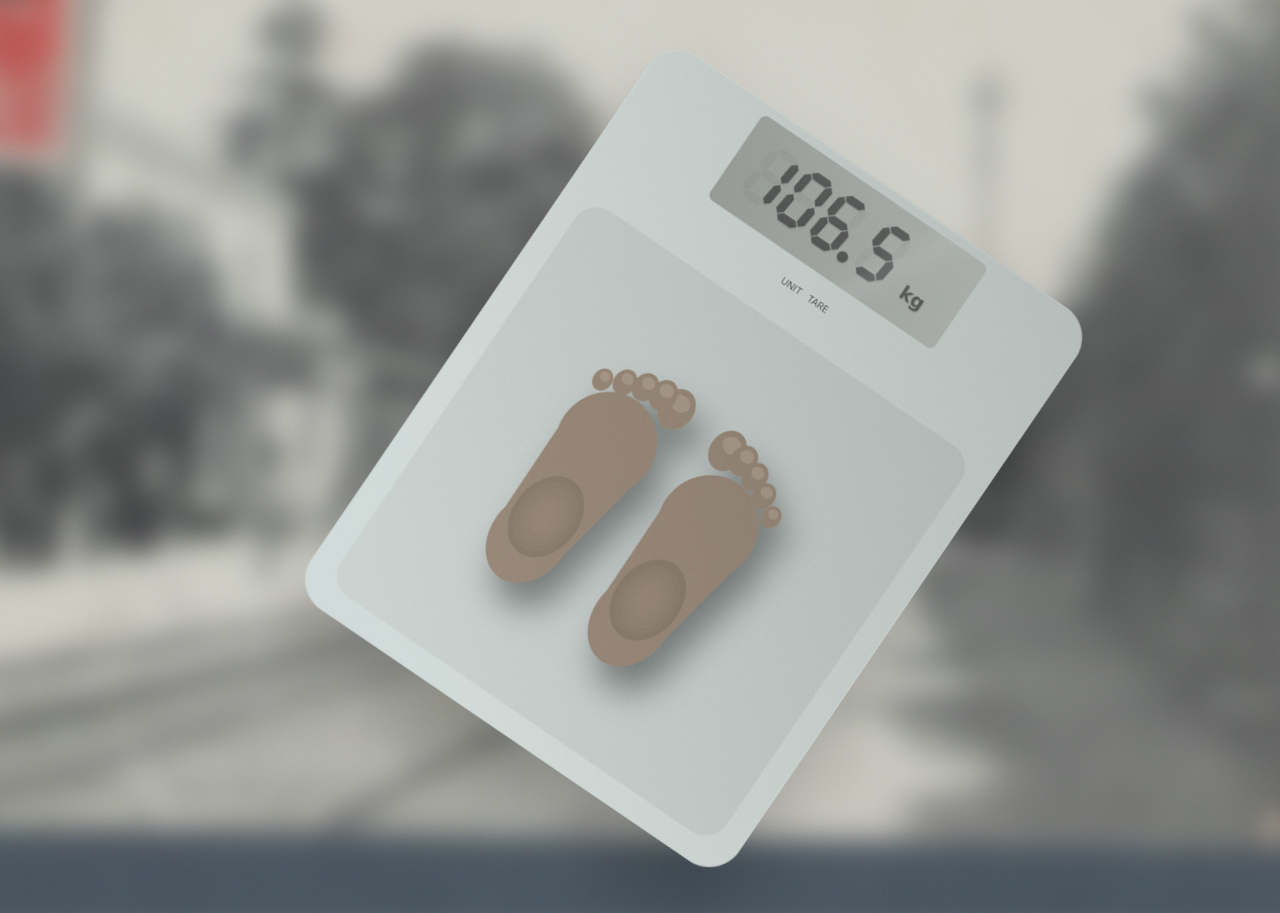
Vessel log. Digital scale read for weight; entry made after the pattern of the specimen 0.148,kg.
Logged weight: 106.5,kg
